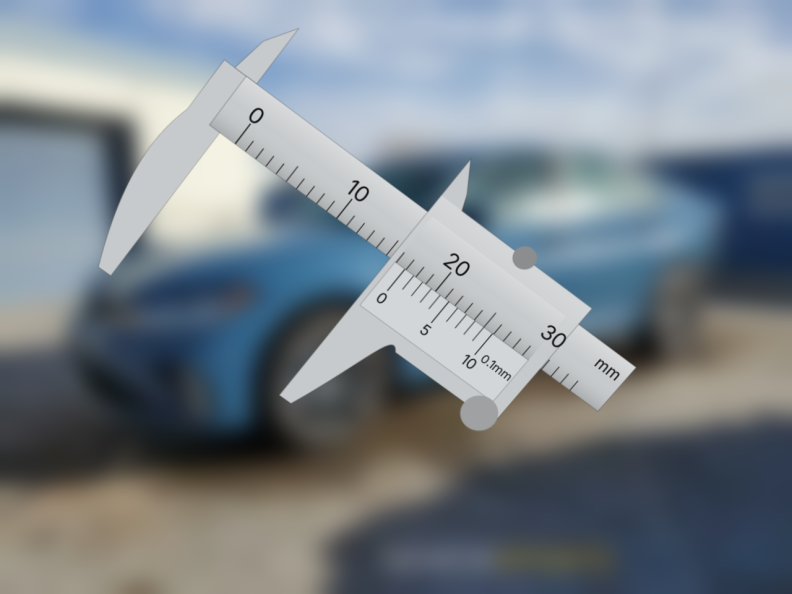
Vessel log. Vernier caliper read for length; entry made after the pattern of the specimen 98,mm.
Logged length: 16.9,mm
